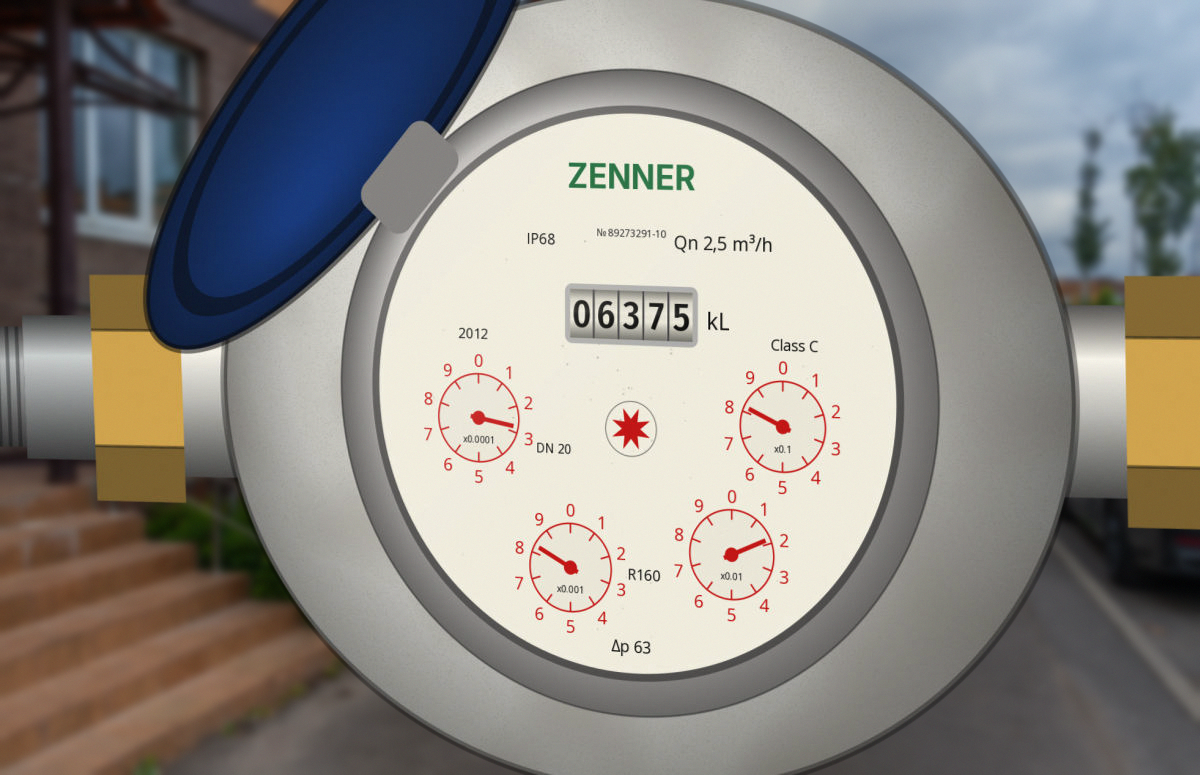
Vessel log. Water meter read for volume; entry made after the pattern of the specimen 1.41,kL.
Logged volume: 6375.8182,kL
